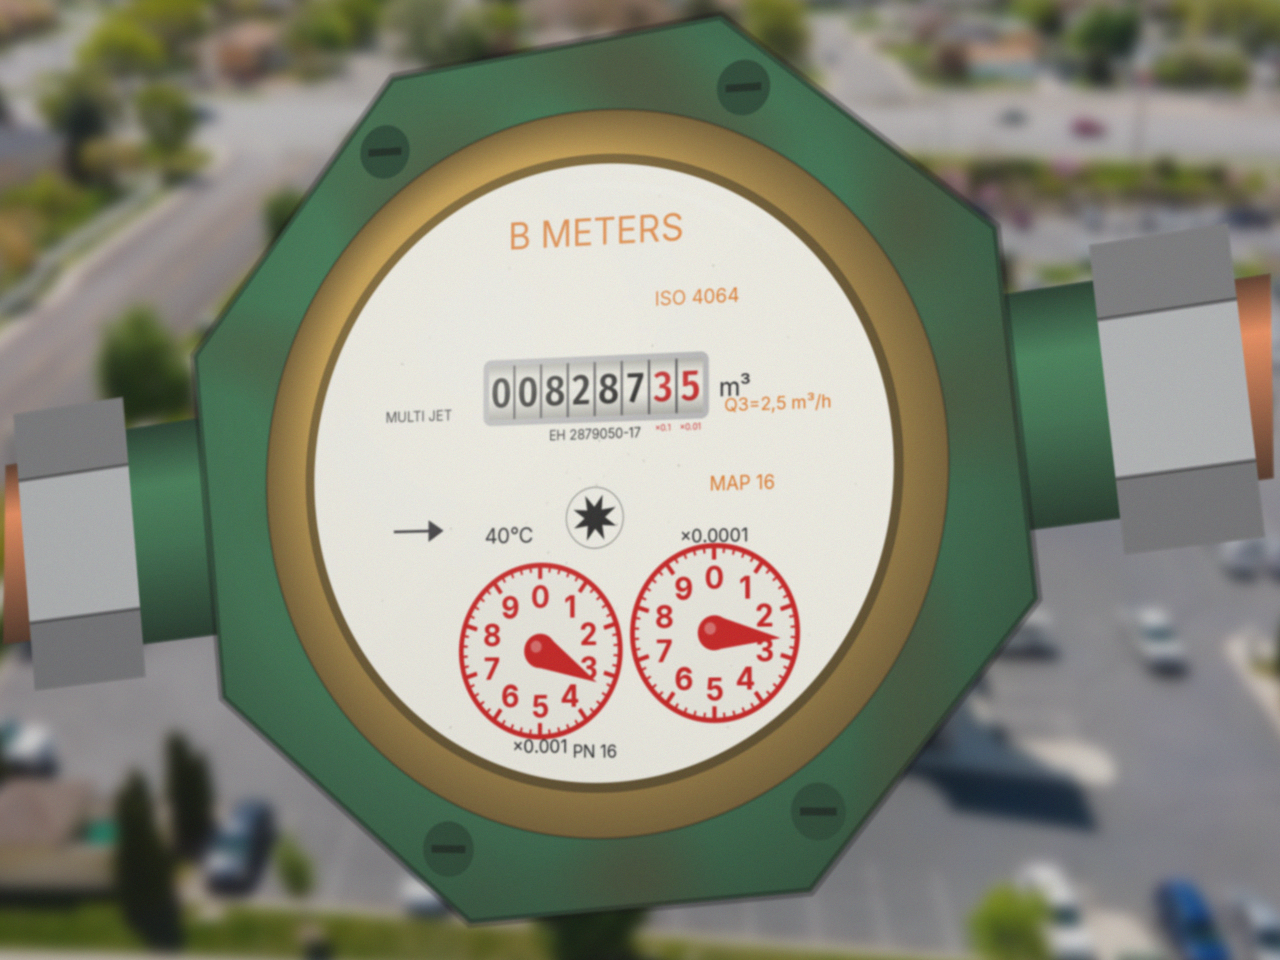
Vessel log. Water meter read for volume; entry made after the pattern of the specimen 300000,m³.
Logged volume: 8287.3532,m³
